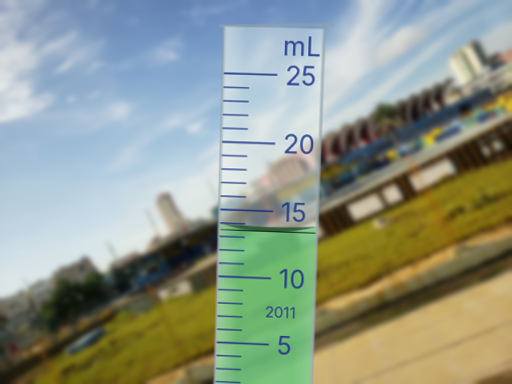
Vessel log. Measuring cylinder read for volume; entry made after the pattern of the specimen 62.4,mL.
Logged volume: 13.5,mL
